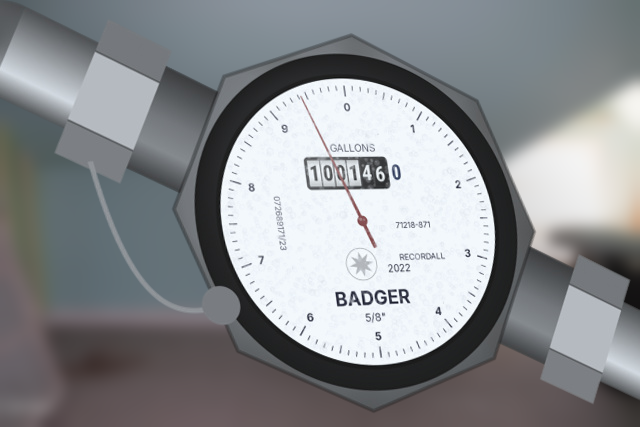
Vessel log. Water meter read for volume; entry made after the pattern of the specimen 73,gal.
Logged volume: 1001459.4,gal
